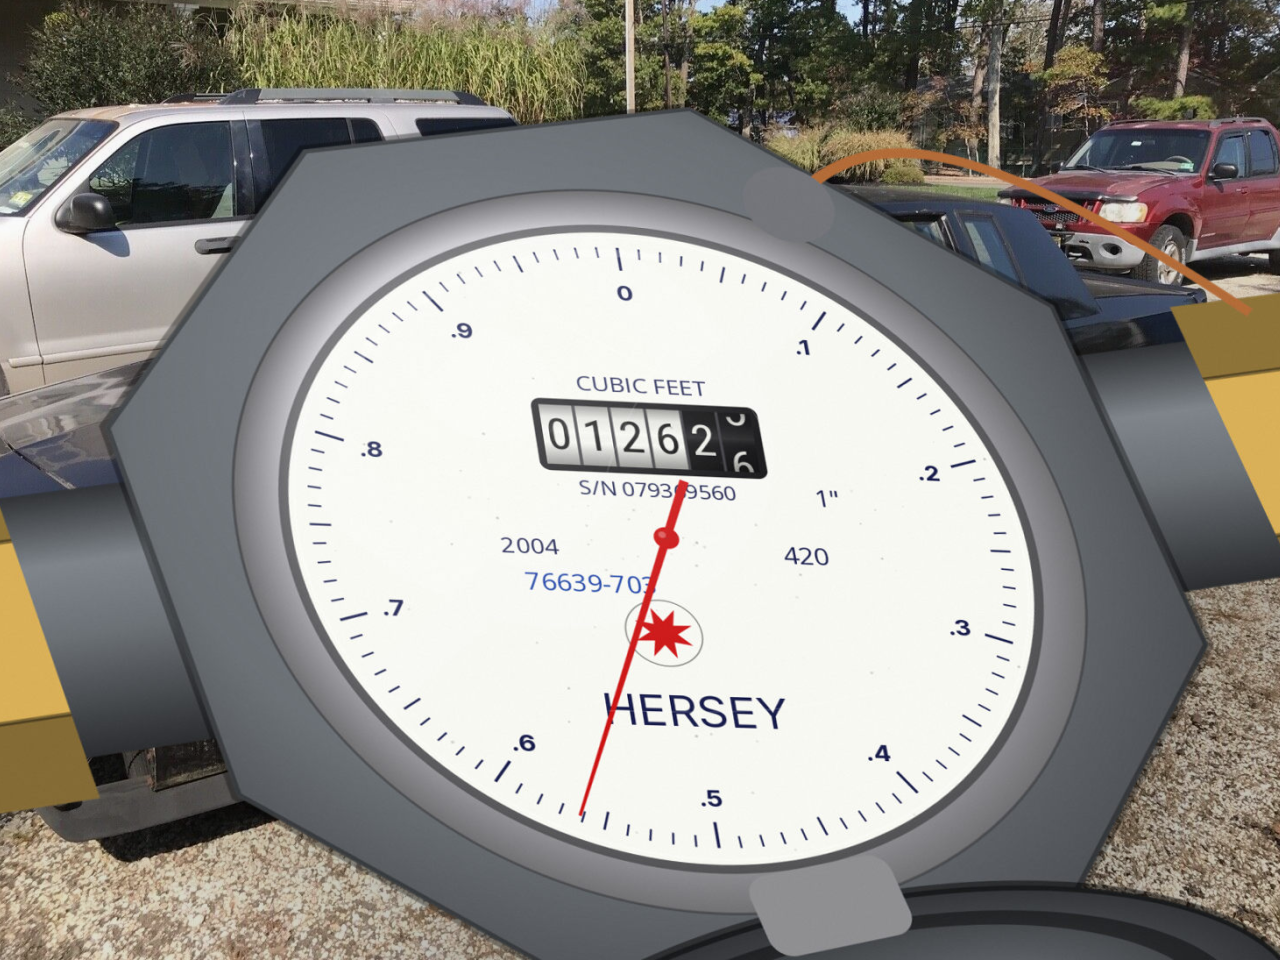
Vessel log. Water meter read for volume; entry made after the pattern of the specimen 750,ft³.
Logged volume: 12625.56,ft³
